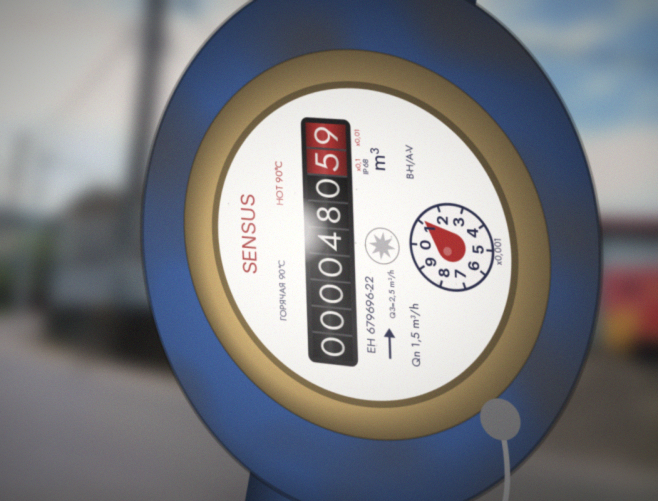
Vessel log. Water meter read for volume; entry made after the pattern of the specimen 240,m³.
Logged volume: 480.591,m³
